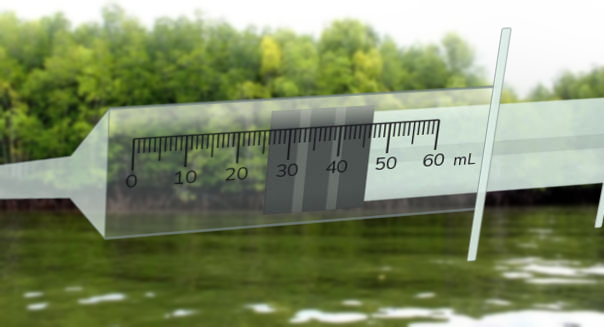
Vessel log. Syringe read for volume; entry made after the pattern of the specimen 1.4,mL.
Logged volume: 26,mL
